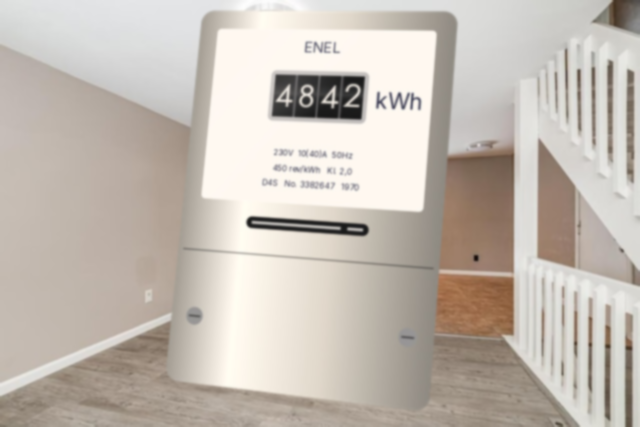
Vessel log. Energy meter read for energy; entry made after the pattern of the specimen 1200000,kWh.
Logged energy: 4842,kWh
